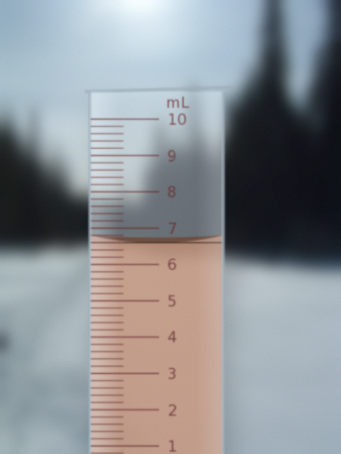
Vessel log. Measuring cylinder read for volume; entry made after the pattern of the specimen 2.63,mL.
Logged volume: 6.6,mL
